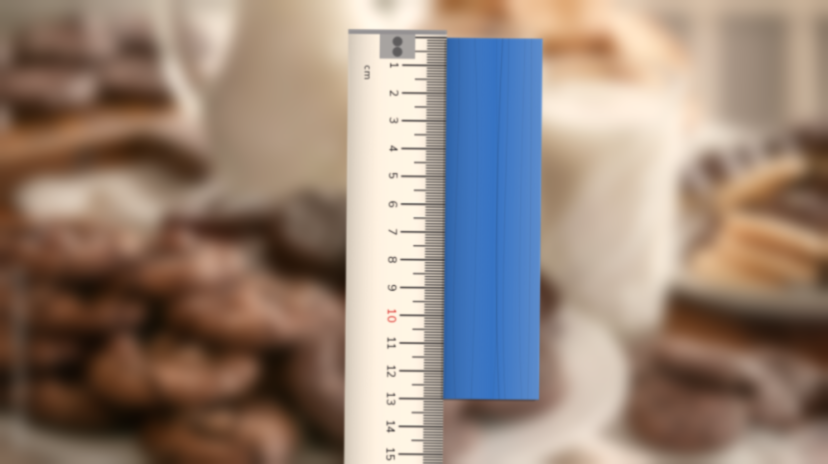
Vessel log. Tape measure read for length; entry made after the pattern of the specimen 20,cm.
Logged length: 13,cm
